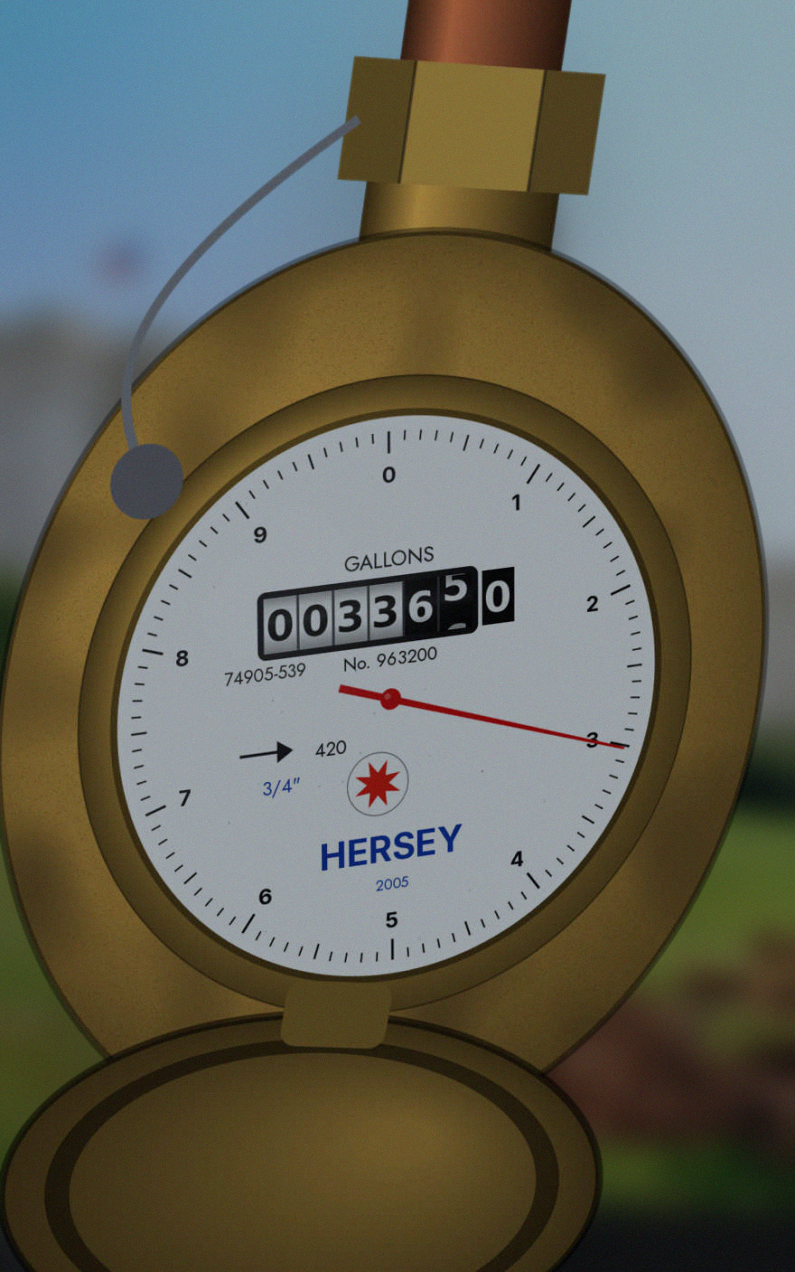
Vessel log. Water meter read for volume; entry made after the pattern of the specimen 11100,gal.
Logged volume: 33653.0,gal
